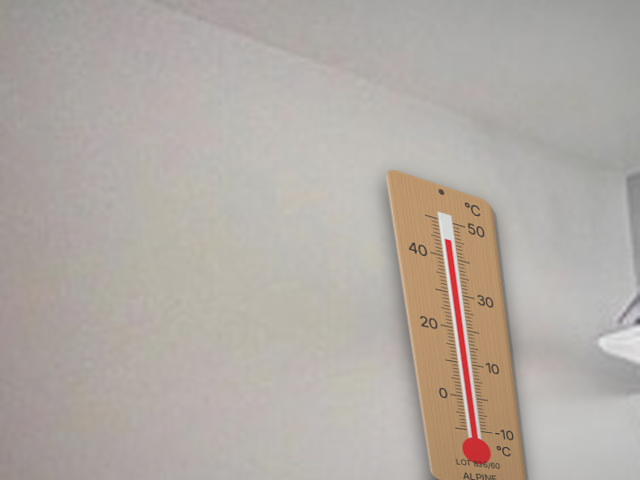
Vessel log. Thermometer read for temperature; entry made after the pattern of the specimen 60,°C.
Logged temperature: 45,°C
